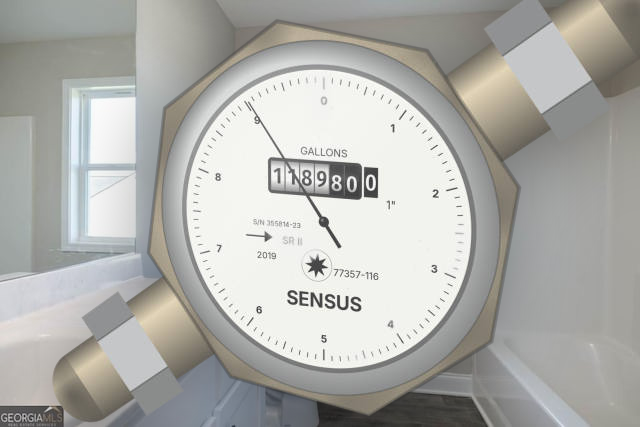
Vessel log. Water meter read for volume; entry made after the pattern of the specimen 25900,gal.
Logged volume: 1189799.0,gal
